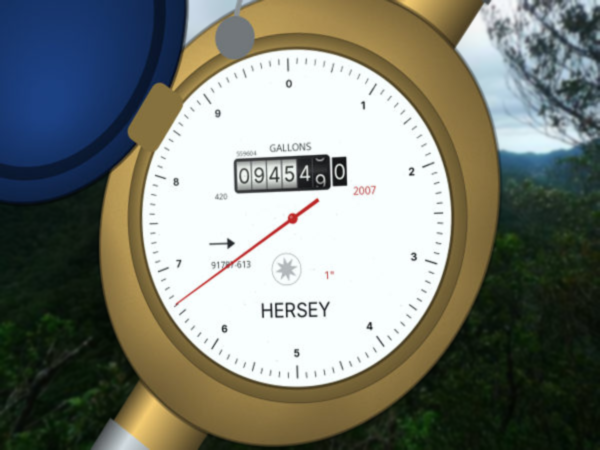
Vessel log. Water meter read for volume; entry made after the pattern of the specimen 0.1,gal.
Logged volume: 945486.6,gal
